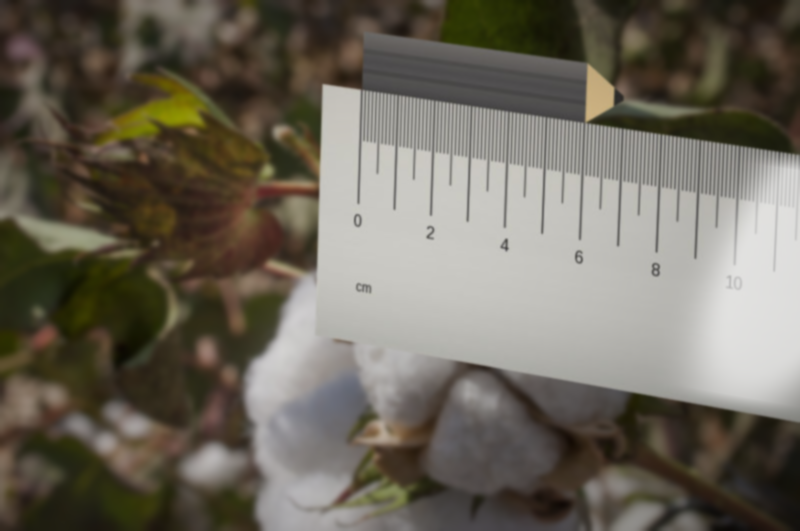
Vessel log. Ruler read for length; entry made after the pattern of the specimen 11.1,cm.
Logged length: 7,cm
